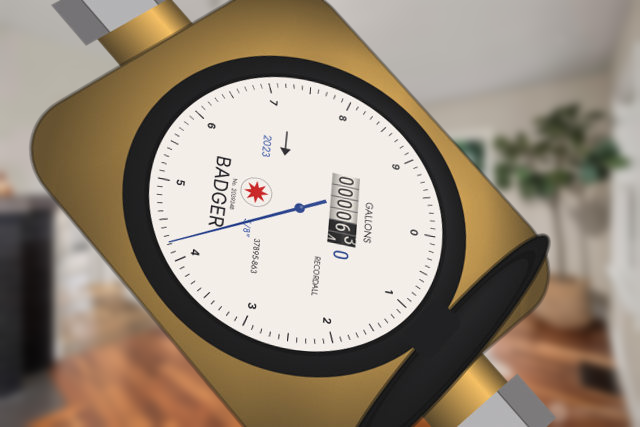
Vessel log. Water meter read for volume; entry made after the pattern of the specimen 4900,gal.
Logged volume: 634.2,gal
